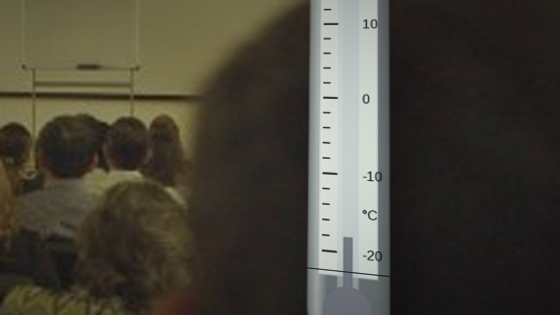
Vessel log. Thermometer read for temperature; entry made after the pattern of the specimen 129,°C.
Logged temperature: -18,°C
